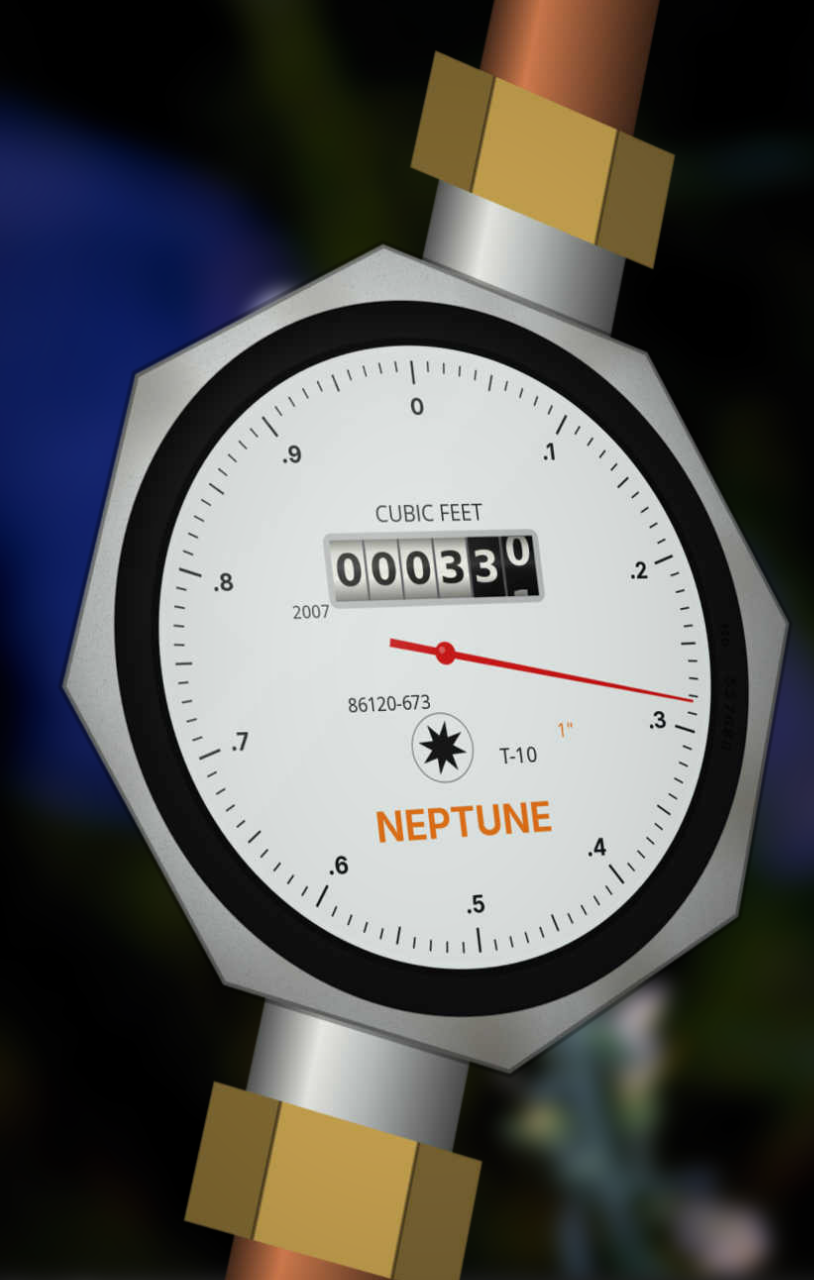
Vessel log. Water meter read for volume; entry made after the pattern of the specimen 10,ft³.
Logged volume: 330.28,ft³
